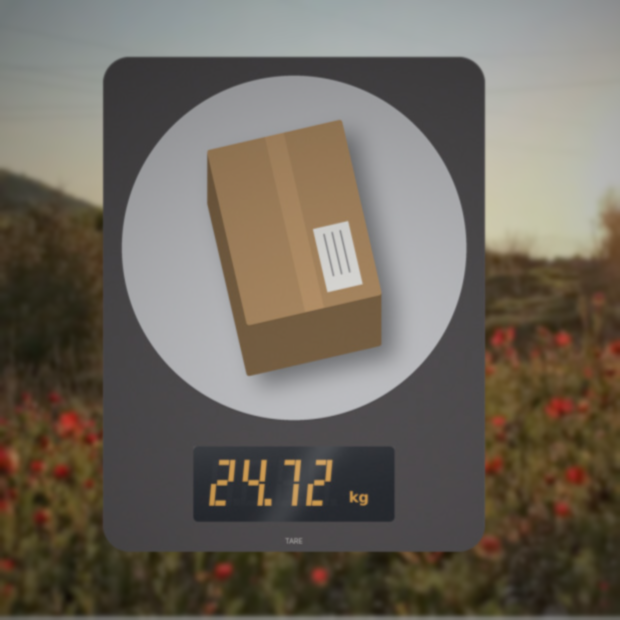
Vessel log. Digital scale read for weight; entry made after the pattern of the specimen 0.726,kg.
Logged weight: 24.72,kg
